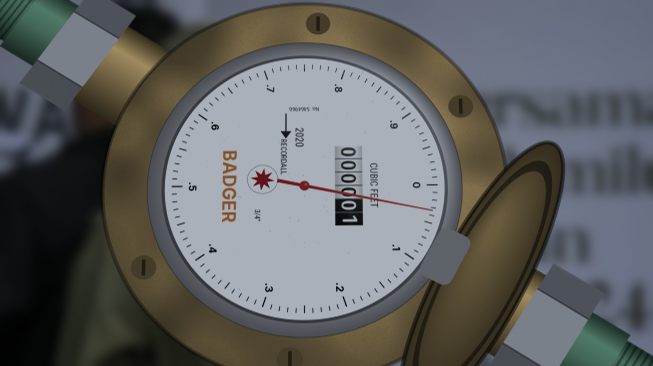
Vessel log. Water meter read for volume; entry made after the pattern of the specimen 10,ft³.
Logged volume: 1.03,ft³
